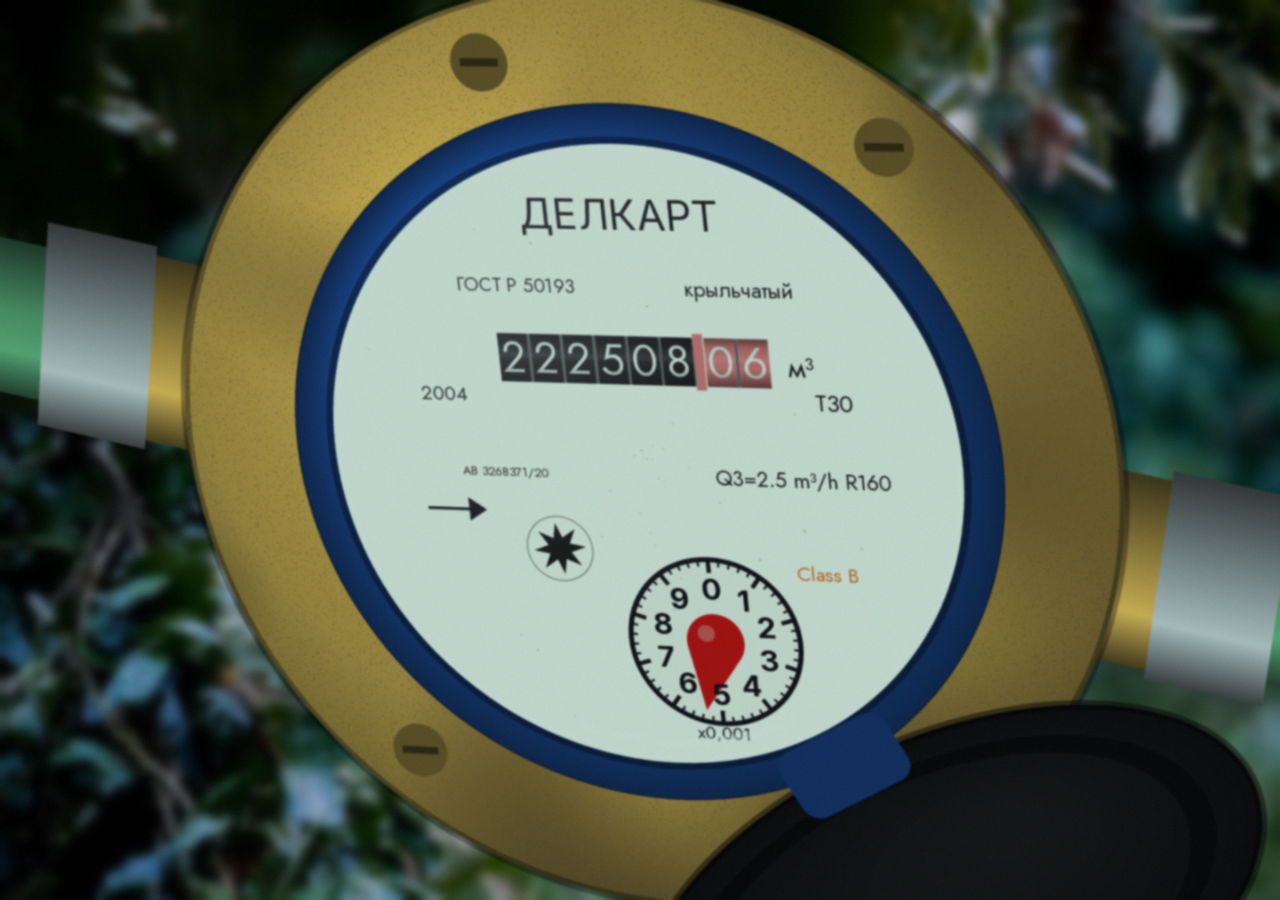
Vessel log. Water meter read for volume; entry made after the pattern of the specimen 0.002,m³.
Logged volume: 222508.065,m³
